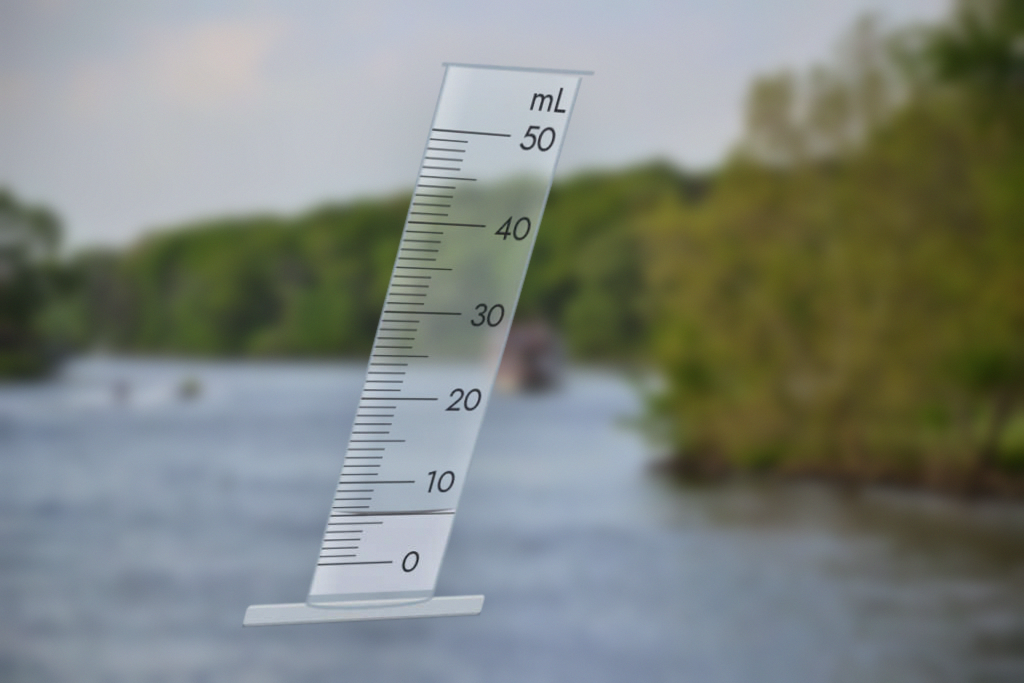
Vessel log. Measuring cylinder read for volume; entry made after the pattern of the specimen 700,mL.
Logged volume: 6,mL
